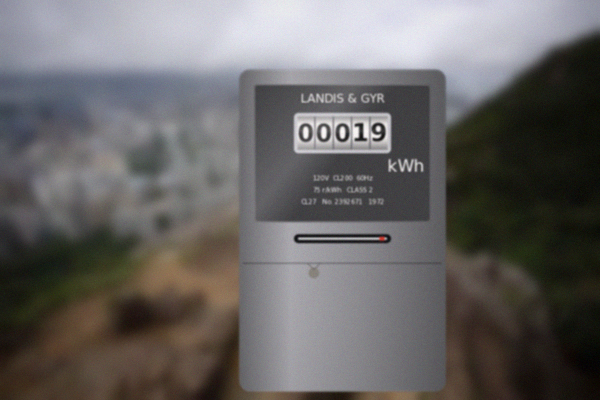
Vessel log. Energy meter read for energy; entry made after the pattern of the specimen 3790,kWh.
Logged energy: 19,kWh
